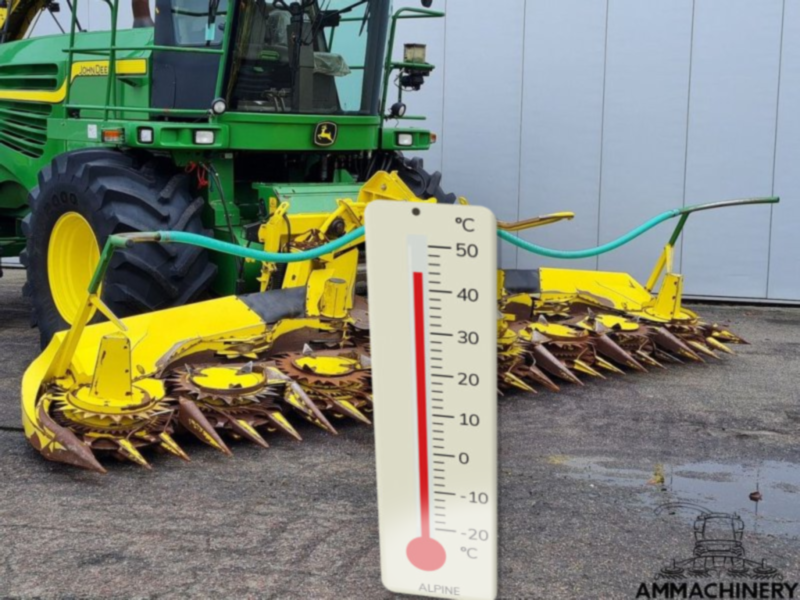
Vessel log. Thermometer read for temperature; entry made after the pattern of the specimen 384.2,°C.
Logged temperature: 44,°C
